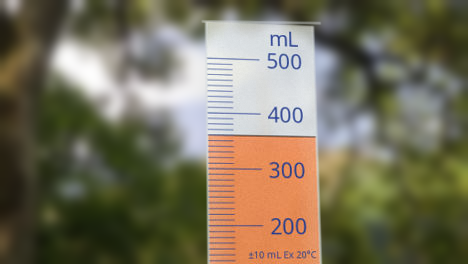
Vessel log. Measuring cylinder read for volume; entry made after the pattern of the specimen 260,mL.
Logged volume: 360,mL
